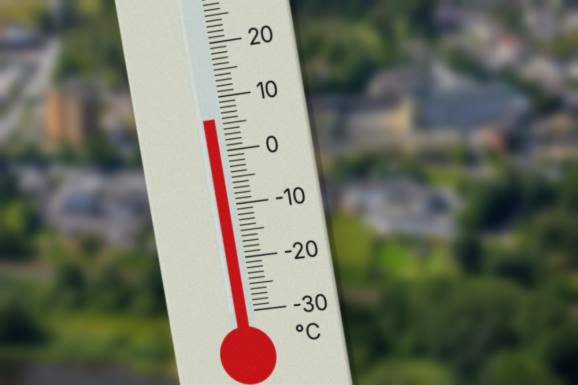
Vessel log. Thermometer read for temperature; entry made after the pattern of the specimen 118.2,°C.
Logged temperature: 6,°C
